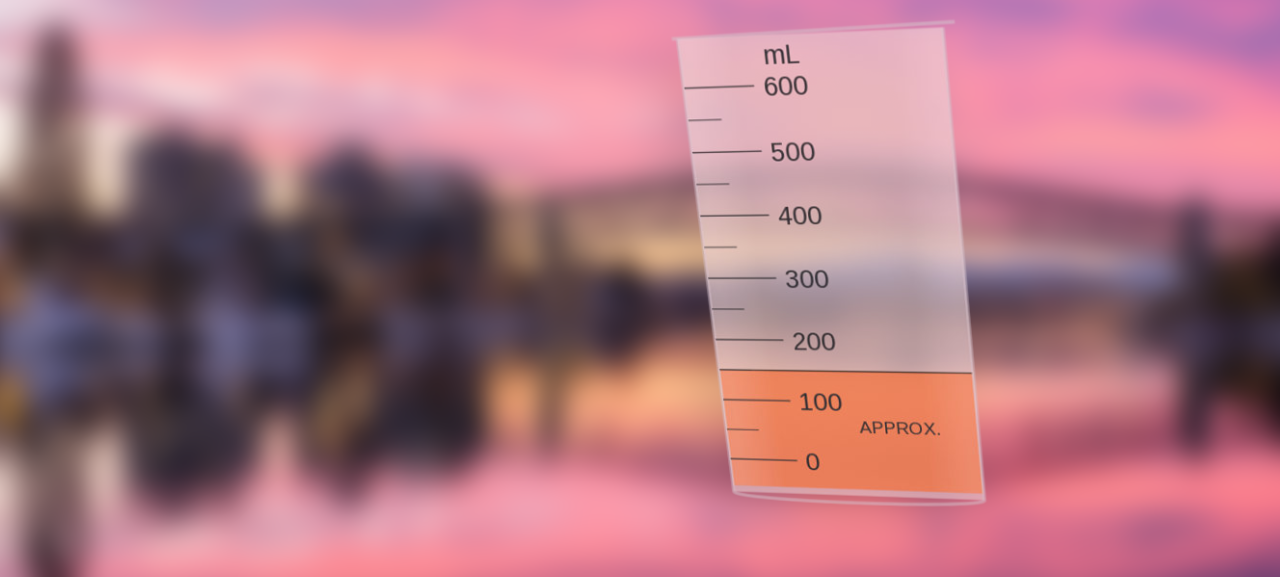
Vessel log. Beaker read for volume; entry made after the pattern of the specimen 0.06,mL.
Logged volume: 150,mL
